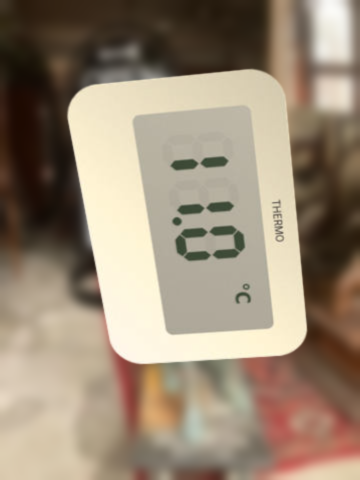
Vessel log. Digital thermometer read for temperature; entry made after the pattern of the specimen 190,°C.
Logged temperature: 11.0,°C
